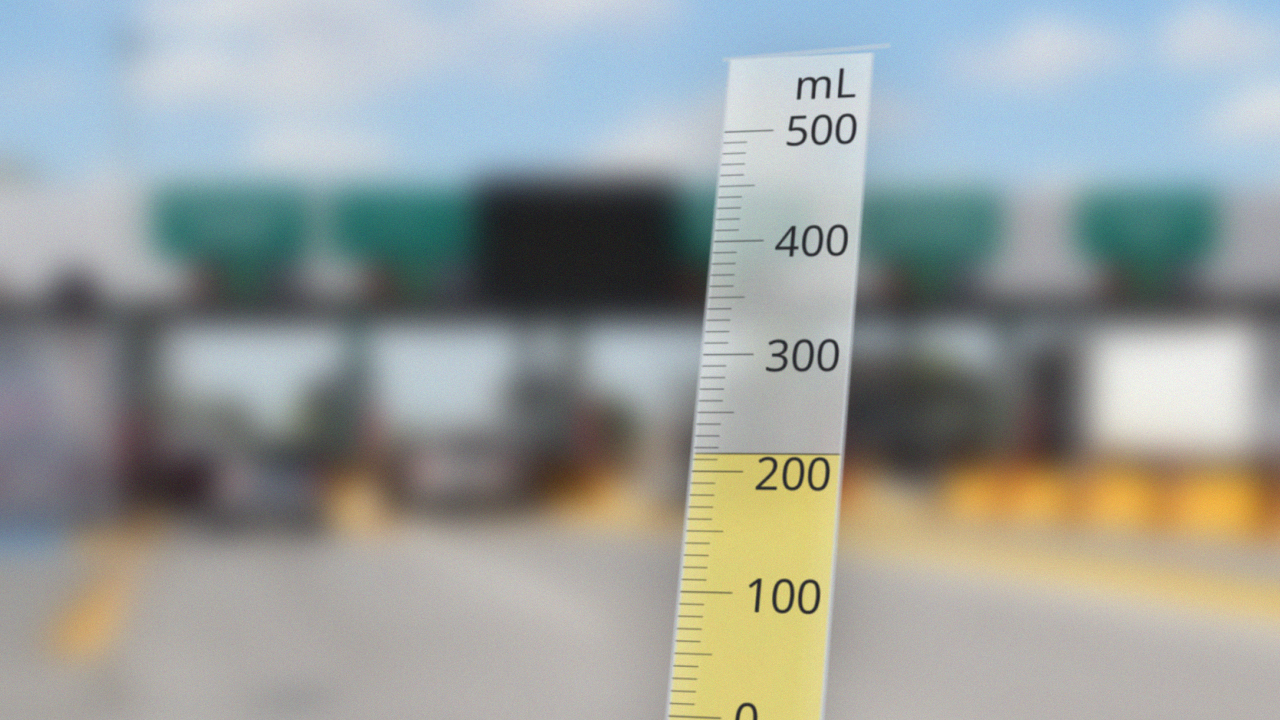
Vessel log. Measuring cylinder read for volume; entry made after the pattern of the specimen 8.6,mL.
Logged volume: 215,mL
